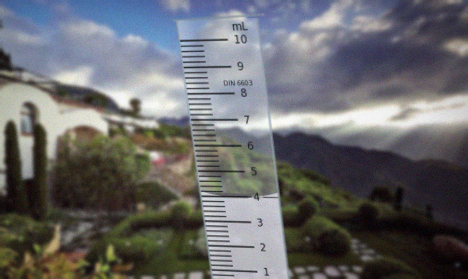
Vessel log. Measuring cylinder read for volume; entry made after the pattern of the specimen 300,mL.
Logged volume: 4,mL
